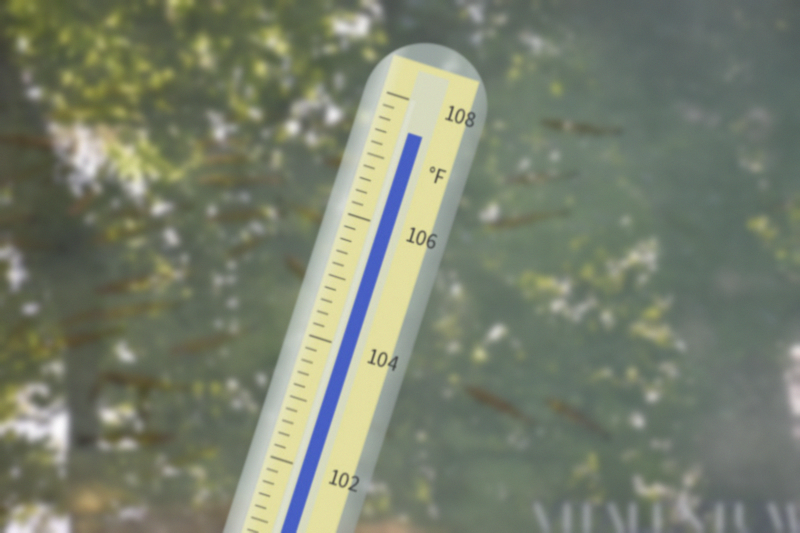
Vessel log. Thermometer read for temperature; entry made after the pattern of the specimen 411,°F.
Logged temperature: 107.5,°F
